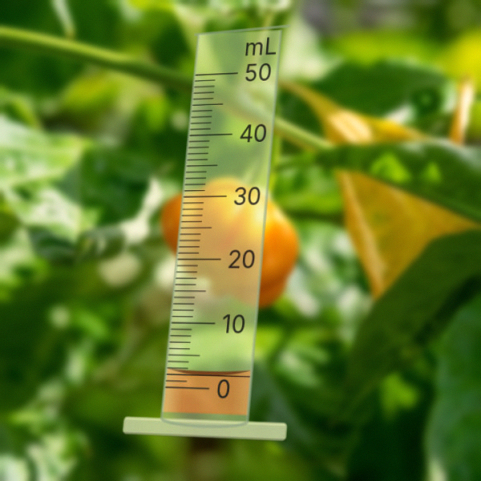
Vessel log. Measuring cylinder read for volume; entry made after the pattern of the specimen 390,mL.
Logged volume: 2,mL
